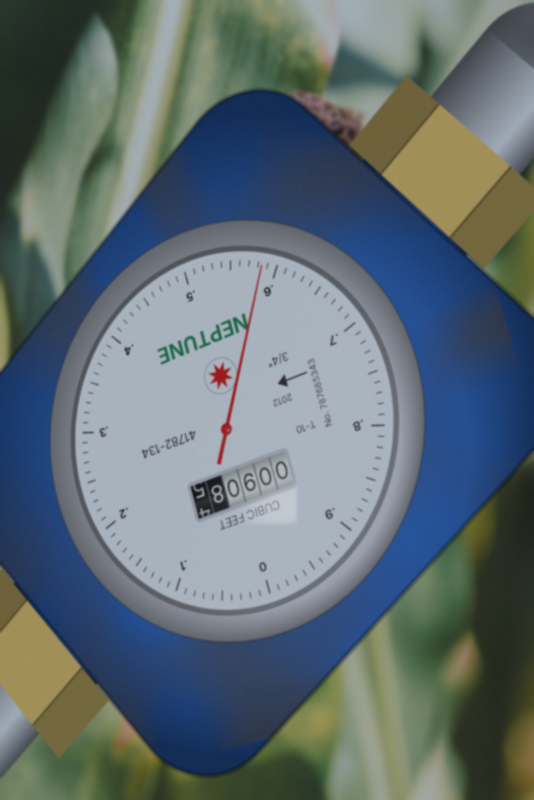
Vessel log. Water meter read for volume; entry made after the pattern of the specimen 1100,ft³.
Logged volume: 9084.58,ft³
